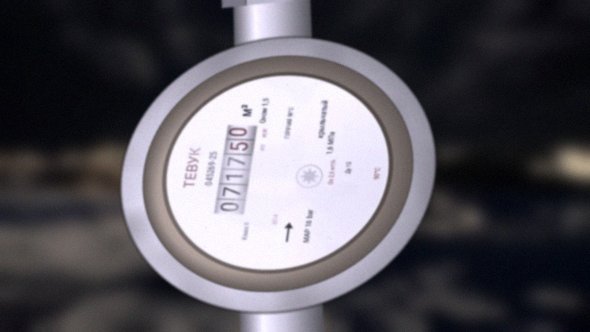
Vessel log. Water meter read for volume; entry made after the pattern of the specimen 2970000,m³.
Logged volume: 717.50,m³
